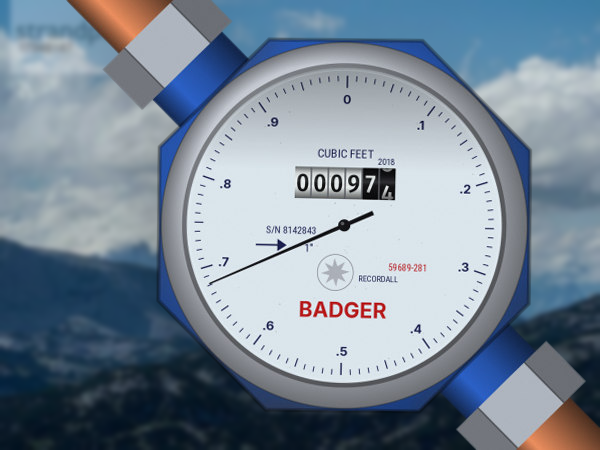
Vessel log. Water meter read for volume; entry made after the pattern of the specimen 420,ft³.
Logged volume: 973.68,ft³
